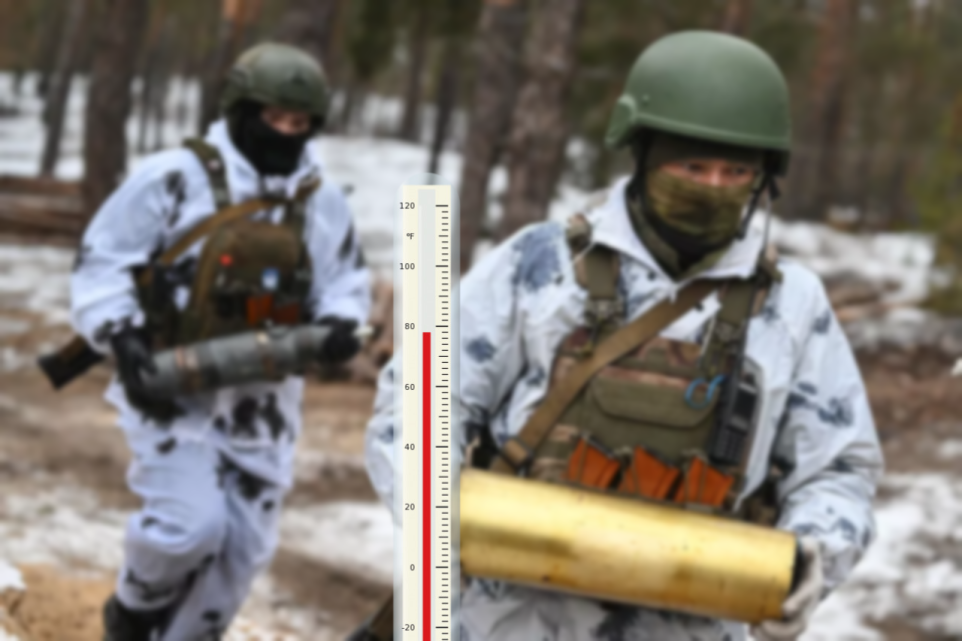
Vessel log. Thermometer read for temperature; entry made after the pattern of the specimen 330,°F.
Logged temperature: 78,°F
